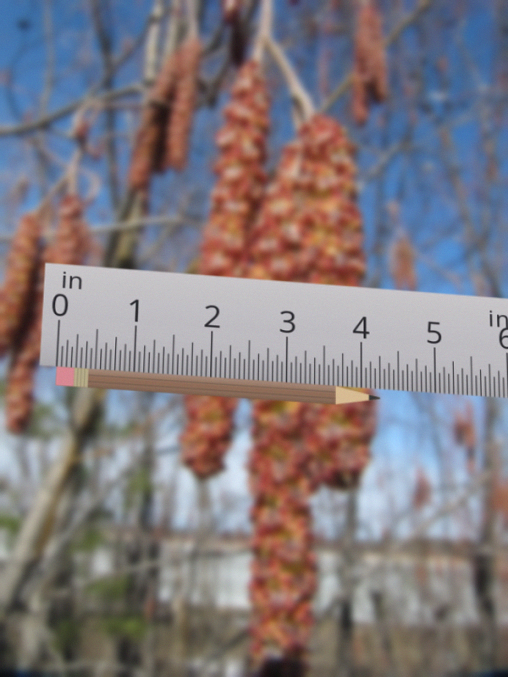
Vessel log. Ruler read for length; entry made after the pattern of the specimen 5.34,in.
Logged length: 4.25,in
